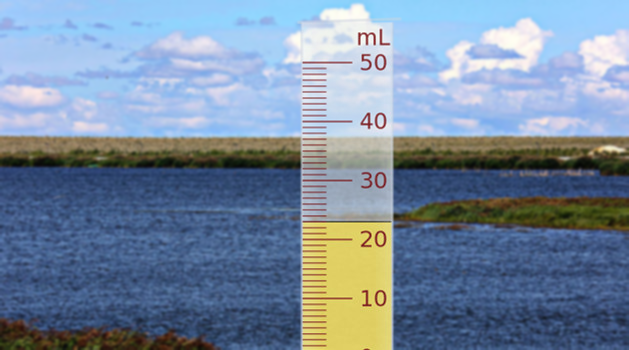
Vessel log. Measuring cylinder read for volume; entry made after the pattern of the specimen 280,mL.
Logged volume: 23,mL
